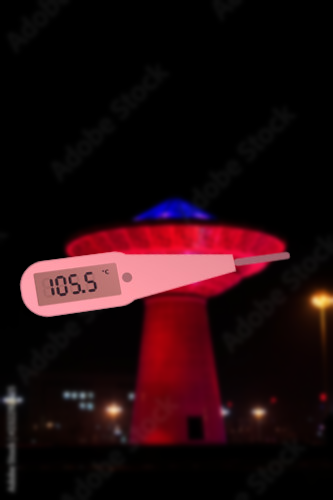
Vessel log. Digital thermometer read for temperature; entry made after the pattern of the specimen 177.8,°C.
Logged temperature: 105.5,°C
